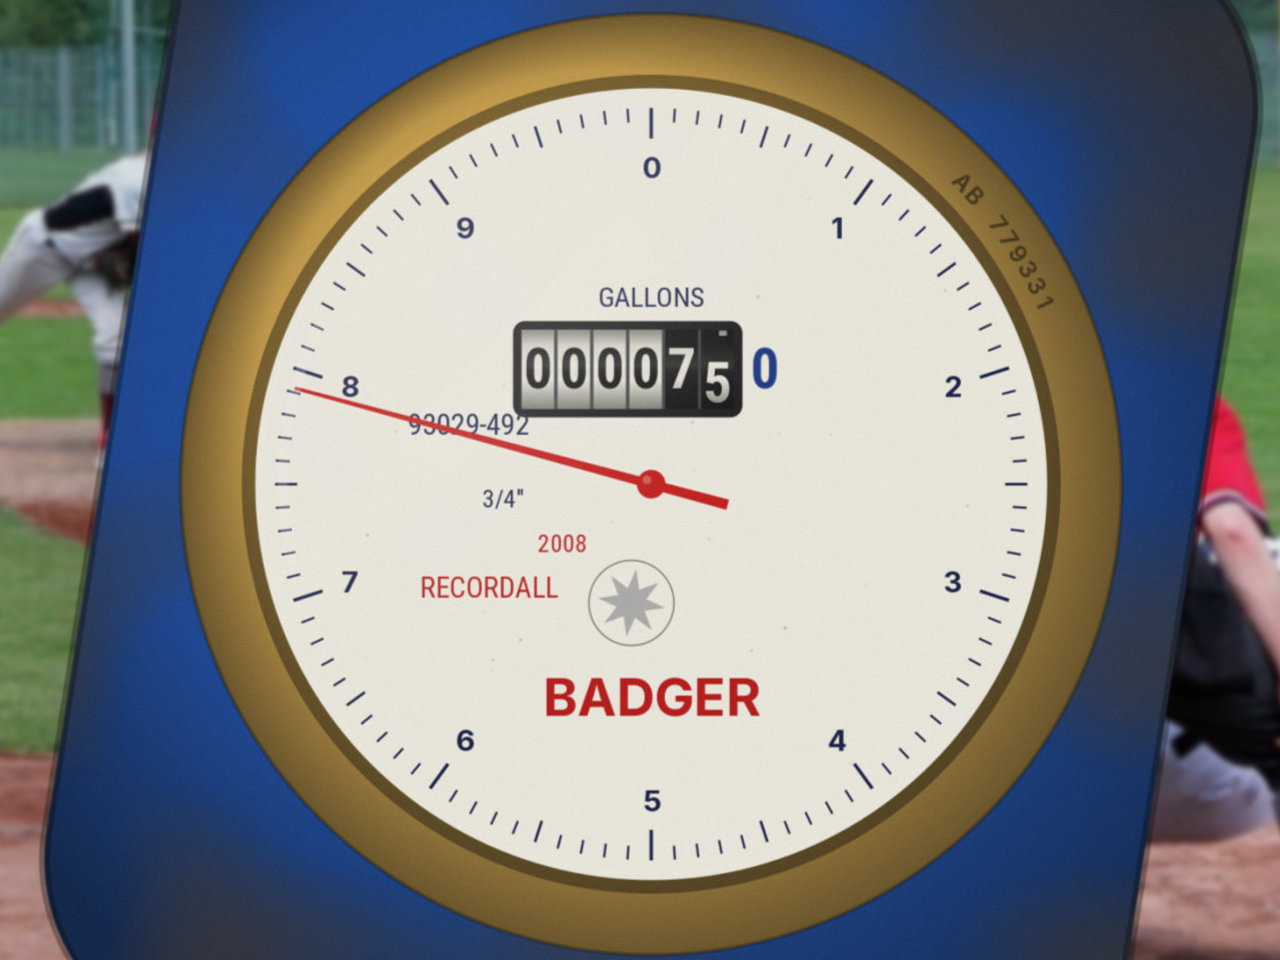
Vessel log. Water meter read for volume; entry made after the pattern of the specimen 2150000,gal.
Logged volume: 747.9,gal
